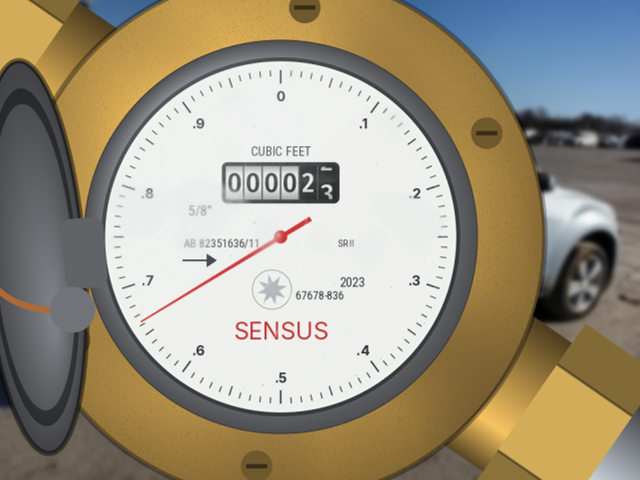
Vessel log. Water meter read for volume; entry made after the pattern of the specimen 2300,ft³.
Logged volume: 22.66,ft³
